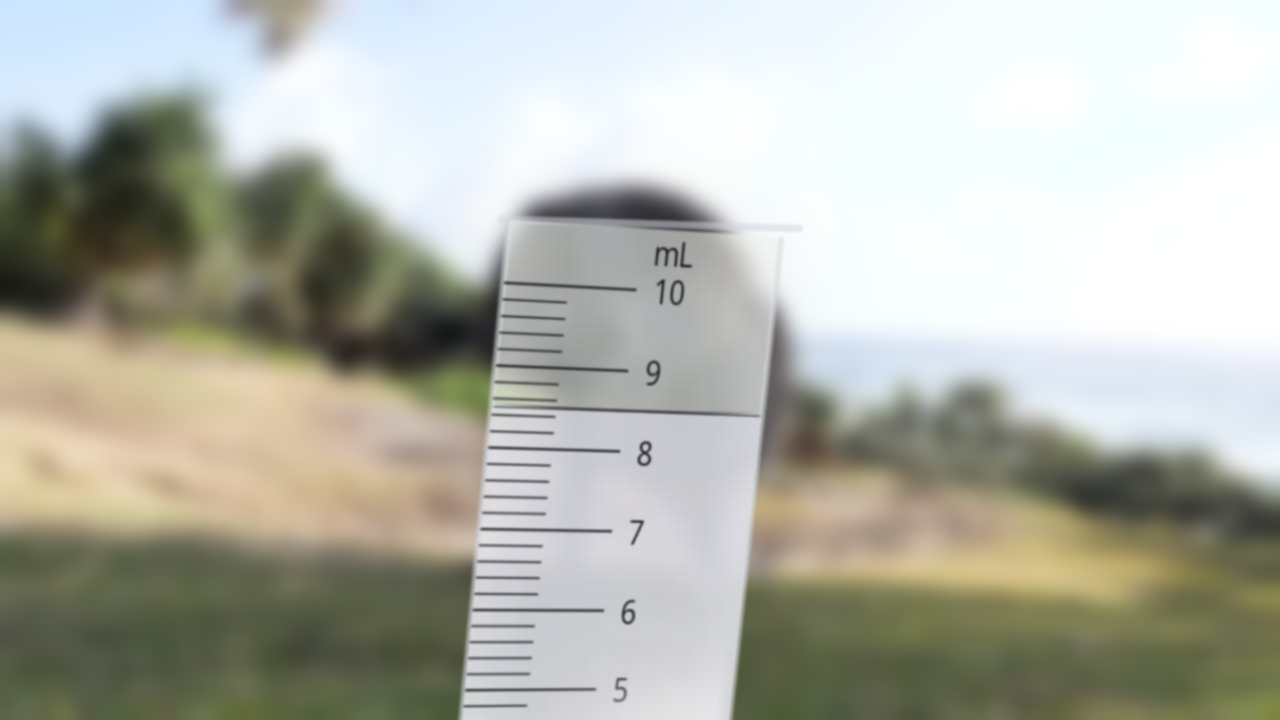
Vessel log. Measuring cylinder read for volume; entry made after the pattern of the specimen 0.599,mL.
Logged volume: 8.5,mL
